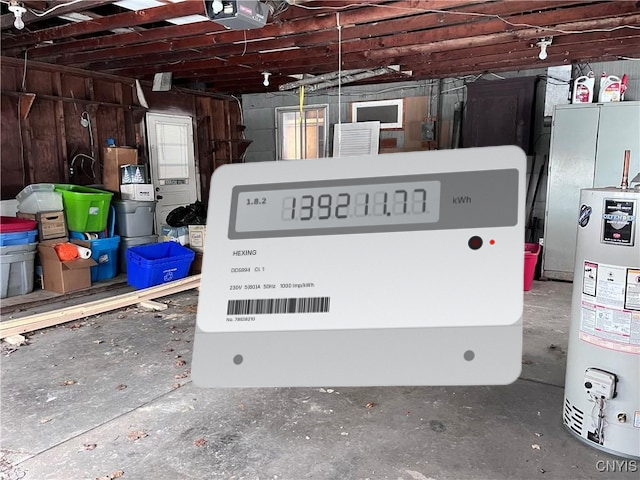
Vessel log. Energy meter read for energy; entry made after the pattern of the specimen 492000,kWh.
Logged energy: 139211.77,kWh
